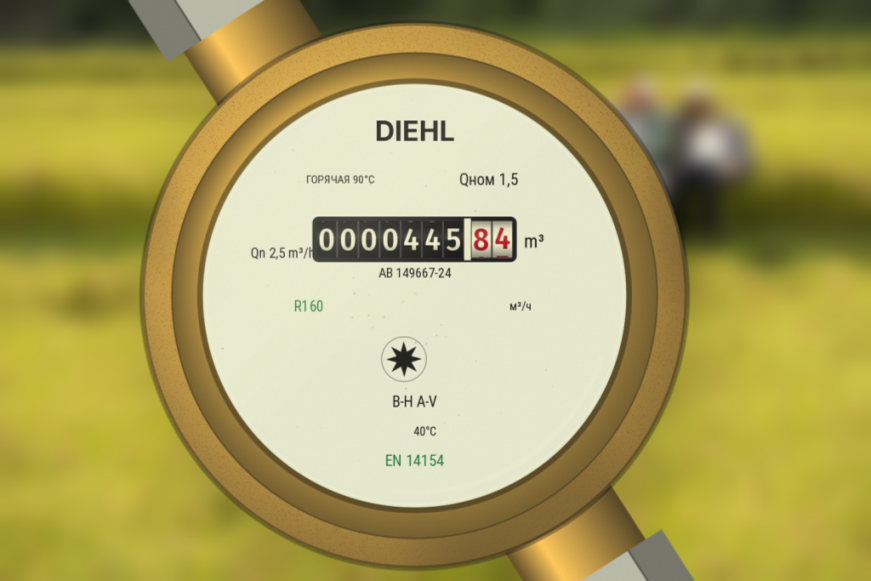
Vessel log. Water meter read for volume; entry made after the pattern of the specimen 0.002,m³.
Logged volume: 445.84,m³
